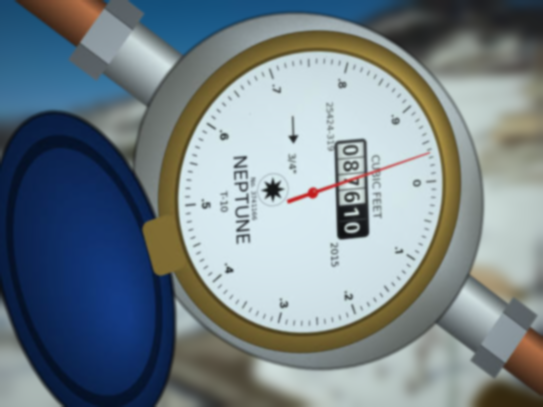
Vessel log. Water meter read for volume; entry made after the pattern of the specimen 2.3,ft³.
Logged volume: 87609.96,ft³
